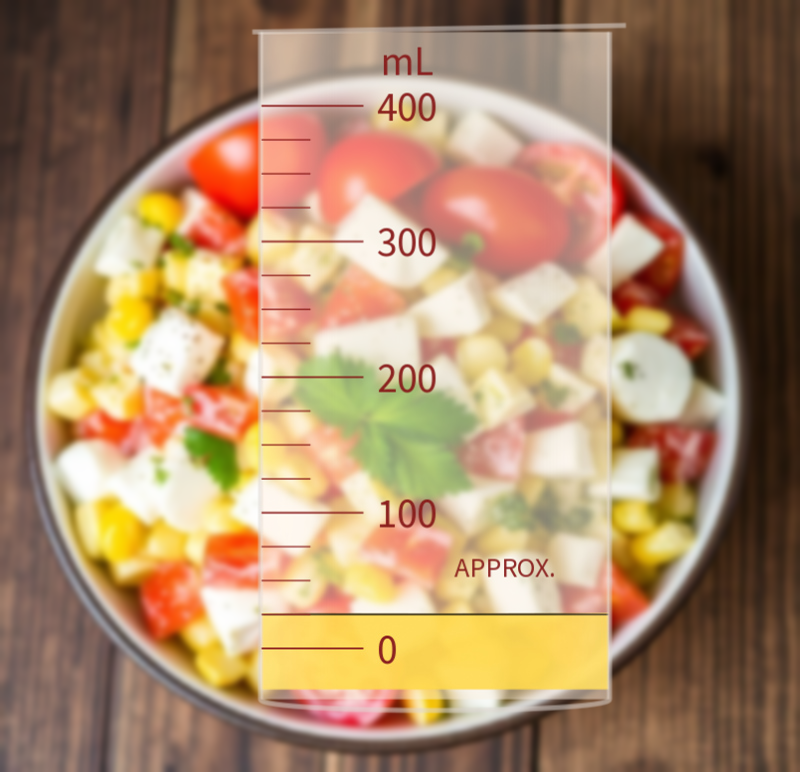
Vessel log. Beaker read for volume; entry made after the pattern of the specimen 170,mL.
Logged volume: 25,mL
